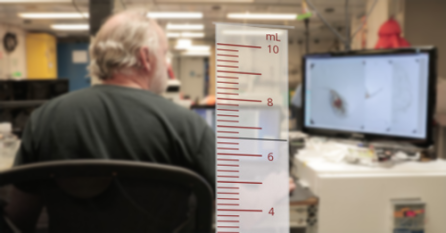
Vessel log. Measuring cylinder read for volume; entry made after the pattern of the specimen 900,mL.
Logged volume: 6.6,mL
